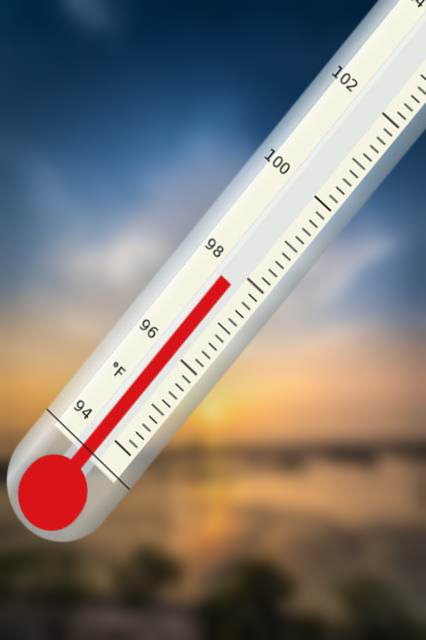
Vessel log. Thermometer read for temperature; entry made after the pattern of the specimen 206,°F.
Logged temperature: 97.7,°F
